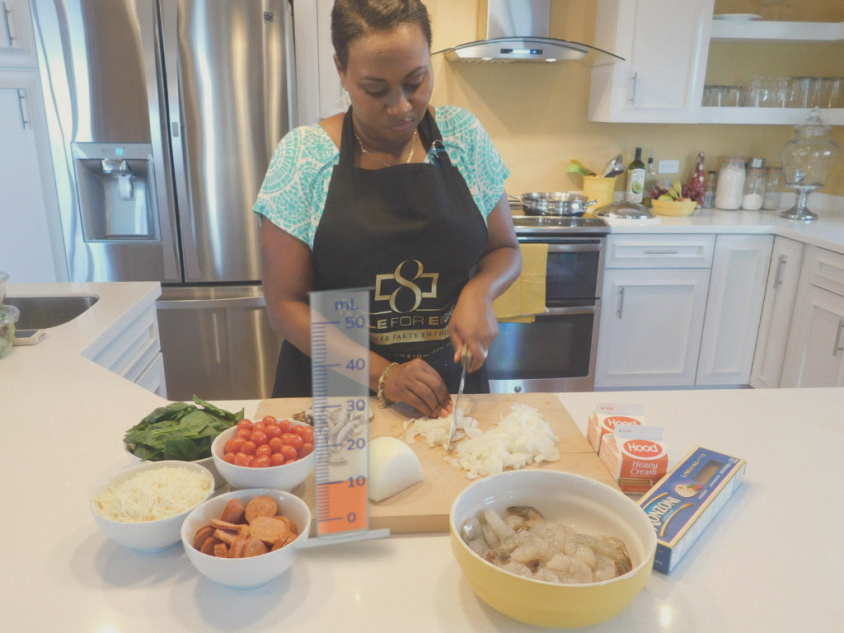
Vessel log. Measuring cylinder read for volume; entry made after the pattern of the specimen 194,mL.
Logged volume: 10,mL
